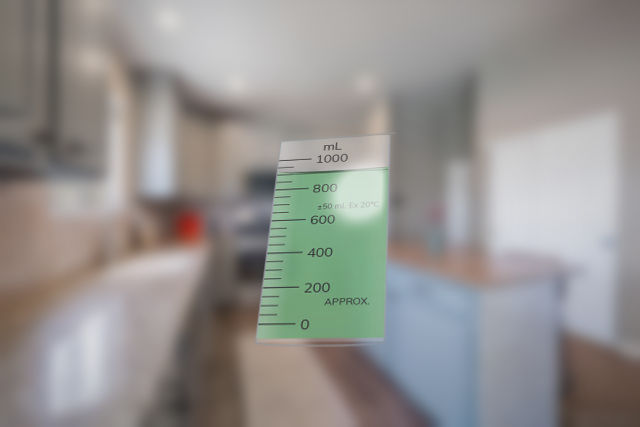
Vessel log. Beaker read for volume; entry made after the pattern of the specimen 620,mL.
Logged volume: 900,mL
